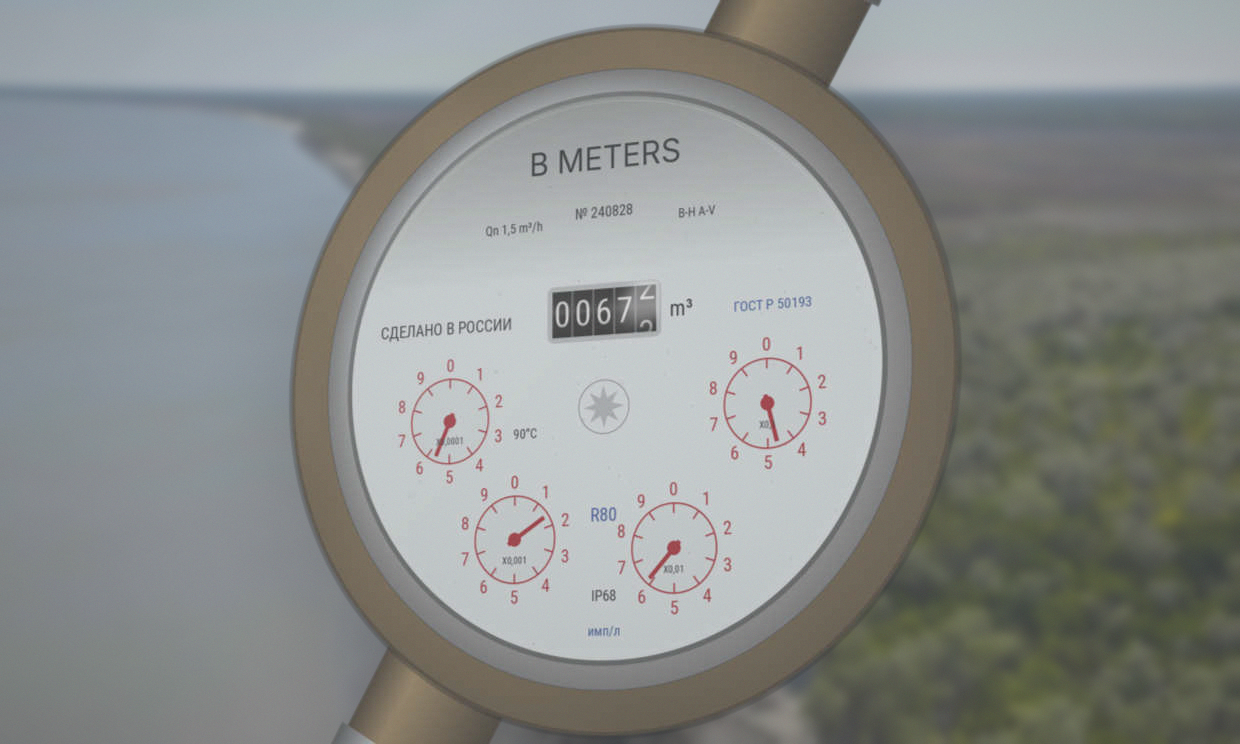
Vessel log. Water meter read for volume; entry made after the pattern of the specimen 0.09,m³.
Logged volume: 672.4615,m³
